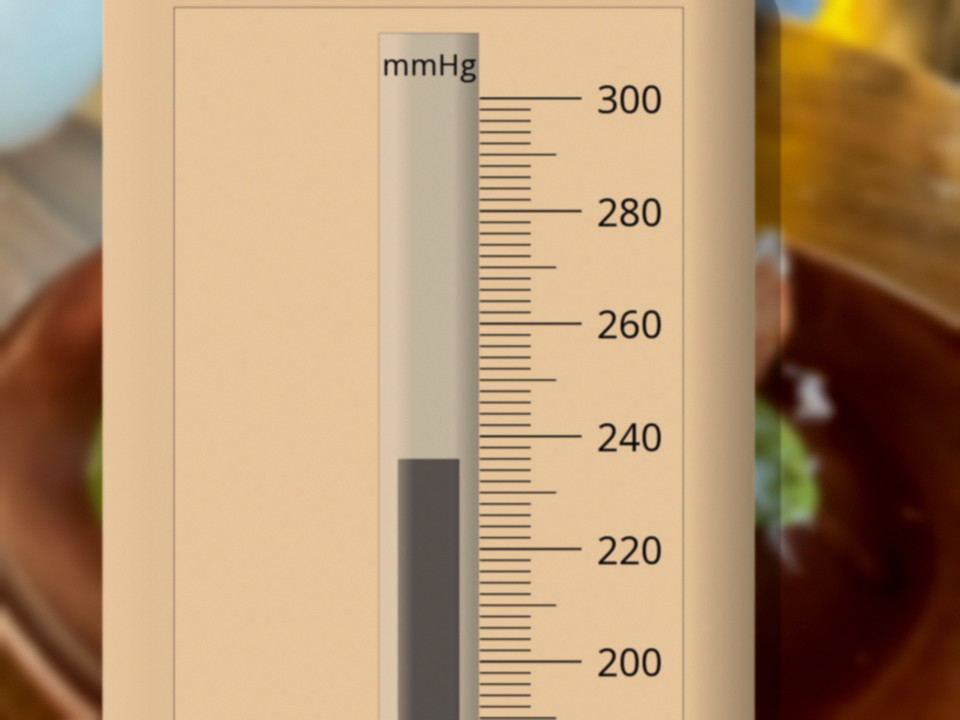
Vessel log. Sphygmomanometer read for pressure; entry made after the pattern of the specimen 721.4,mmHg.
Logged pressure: 236,mmHg
